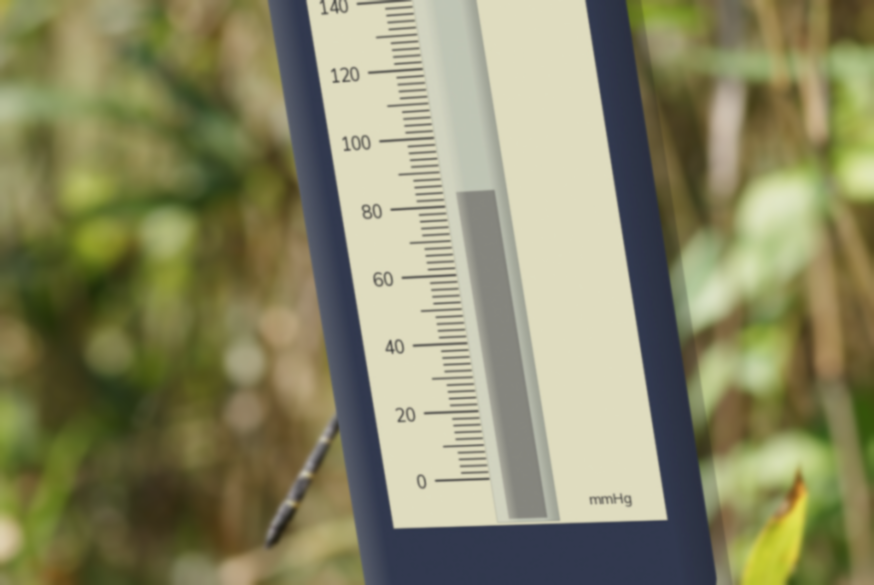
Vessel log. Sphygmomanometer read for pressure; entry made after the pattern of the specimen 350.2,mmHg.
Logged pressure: 84,mmHg
